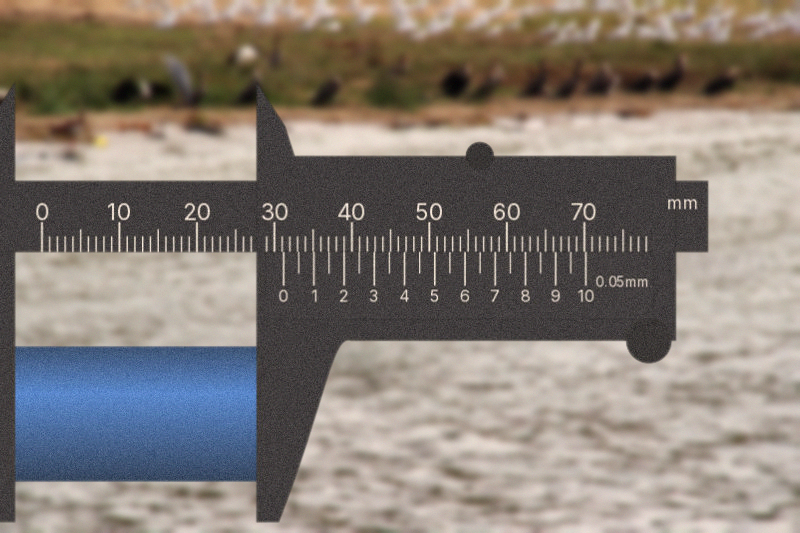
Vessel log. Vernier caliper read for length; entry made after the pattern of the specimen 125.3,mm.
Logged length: 31.2,mm
